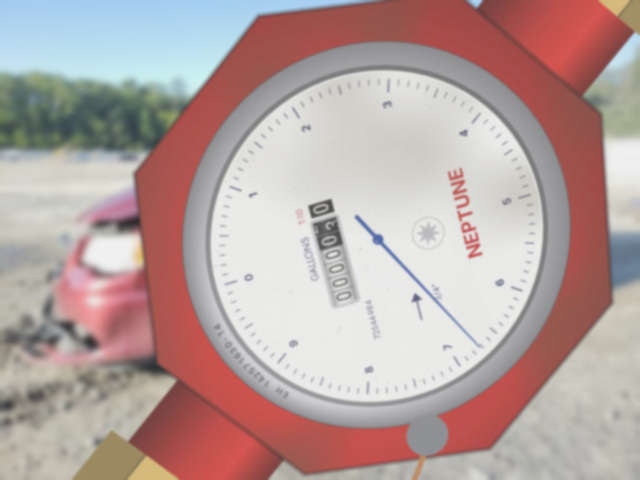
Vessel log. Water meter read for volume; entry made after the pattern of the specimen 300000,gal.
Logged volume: 26.7,gal
